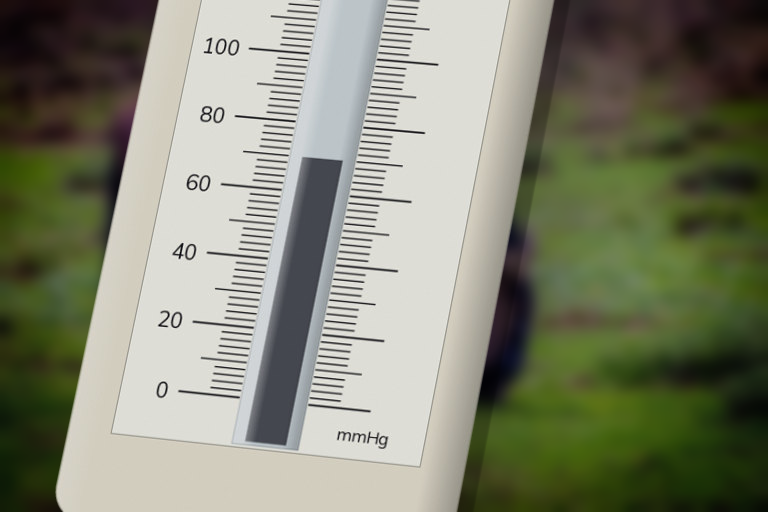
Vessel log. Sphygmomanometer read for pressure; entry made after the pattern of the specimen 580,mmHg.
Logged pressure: 70,mmHg
